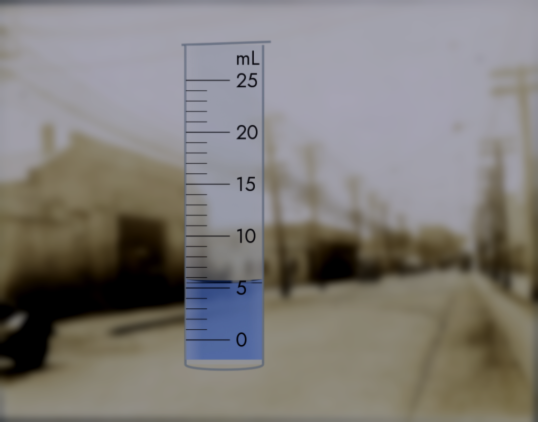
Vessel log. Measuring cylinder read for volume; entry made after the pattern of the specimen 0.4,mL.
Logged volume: 5.5,mL
